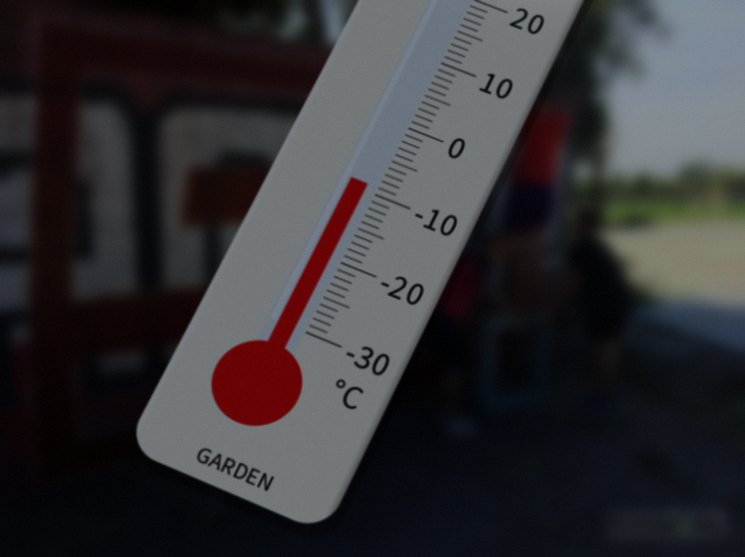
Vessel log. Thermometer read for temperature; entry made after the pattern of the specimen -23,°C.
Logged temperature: -9,°C
